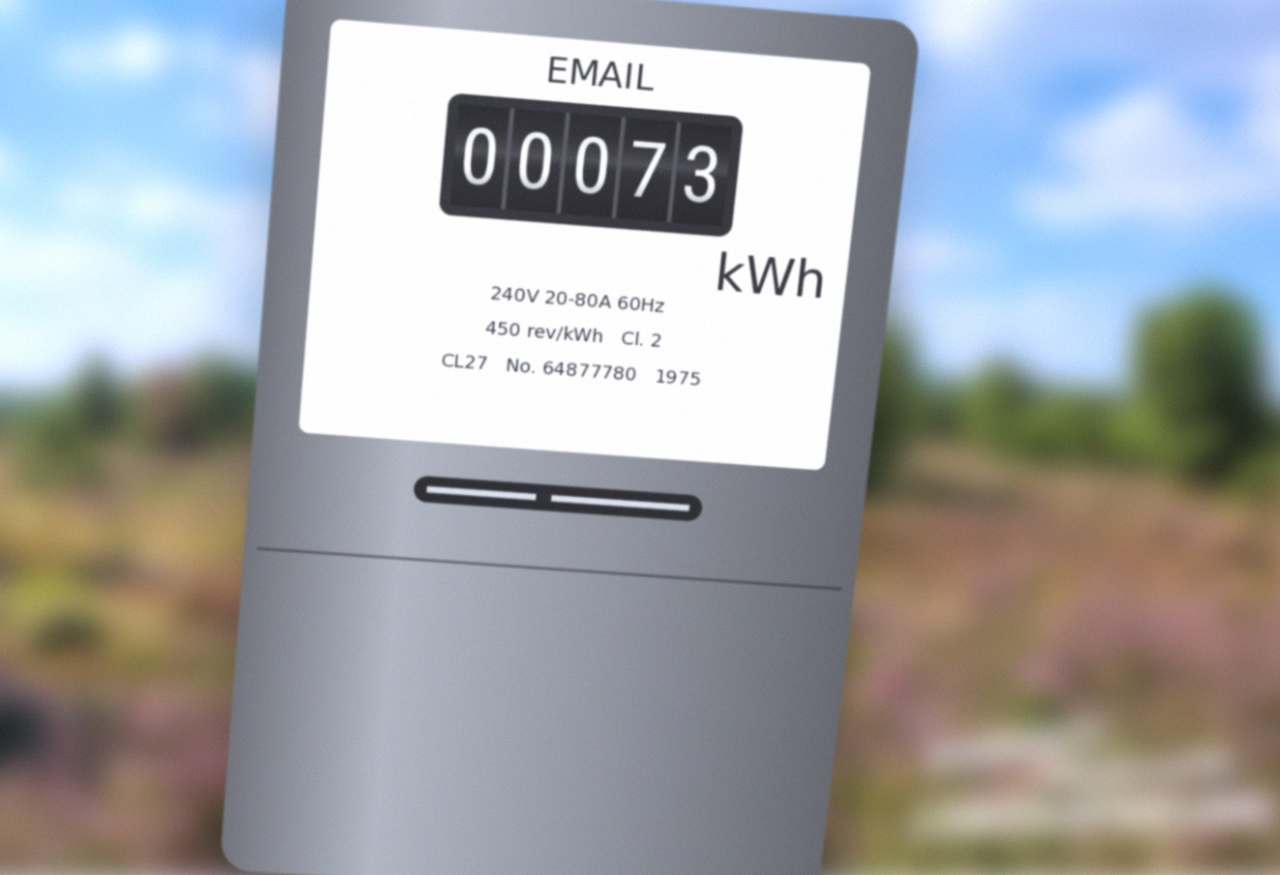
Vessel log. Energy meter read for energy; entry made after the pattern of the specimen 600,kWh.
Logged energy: 73,kWh
